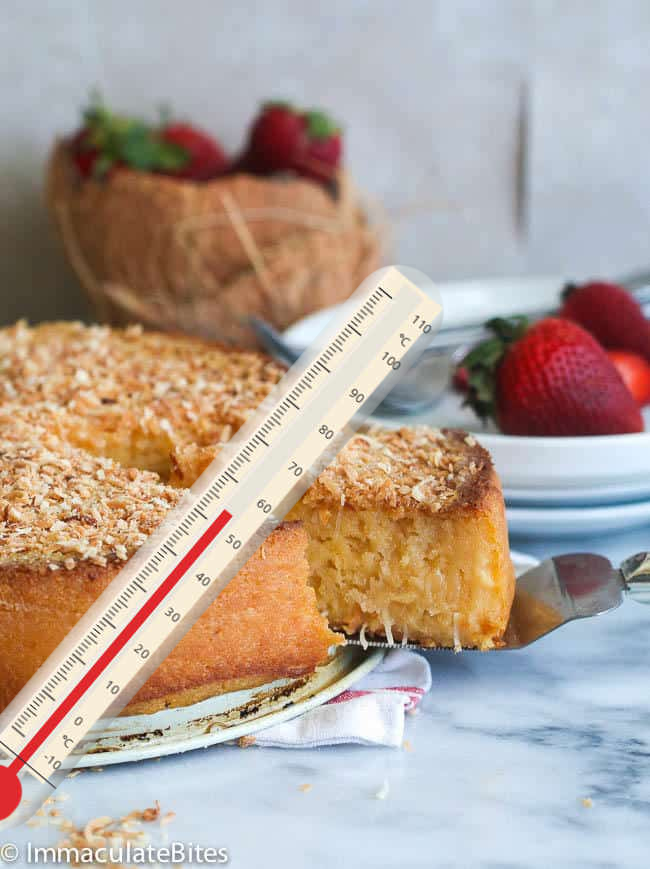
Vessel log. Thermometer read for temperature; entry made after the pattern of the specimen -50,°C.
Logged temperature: 54,°C
